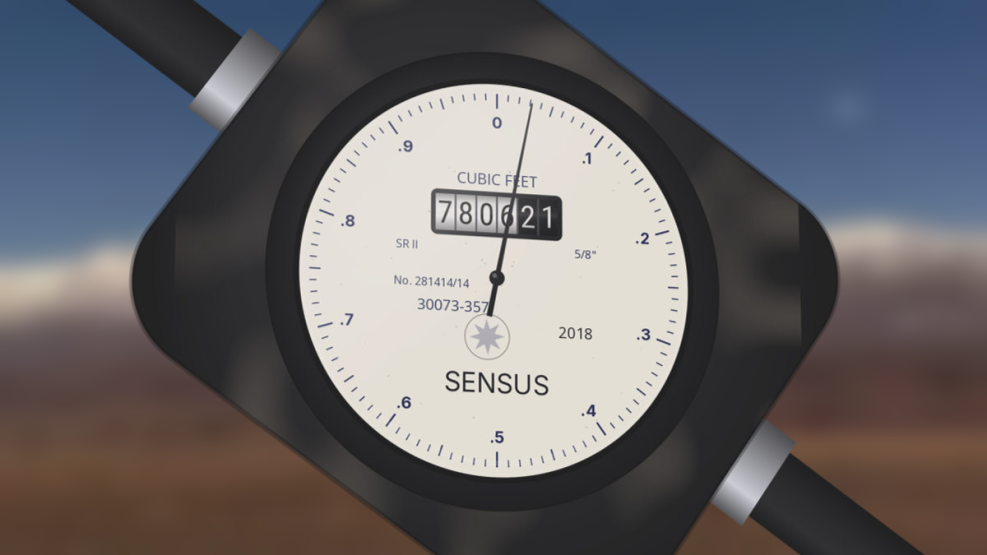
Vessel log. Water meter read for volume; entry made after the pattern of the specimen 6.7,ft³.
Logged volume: 780621.03,ft³
